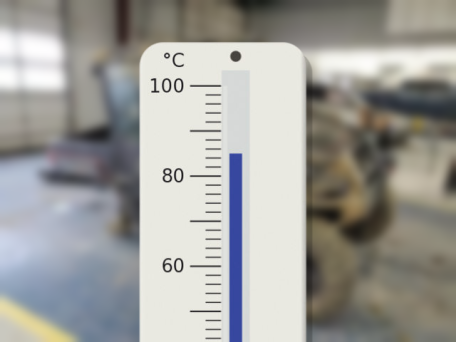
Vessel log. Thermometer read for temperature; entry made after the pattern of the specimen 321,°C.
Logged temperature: 85,°C
